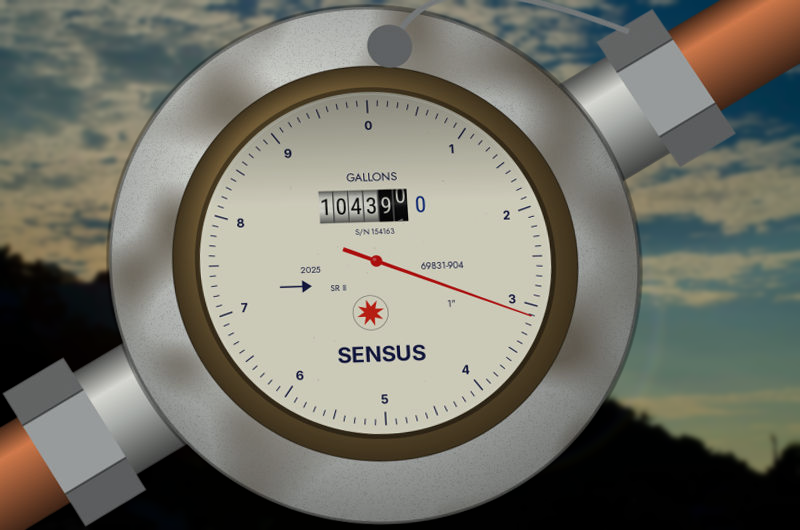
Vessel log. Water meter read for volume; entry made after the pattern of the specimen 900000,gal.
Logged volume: 1043903.1,gal
